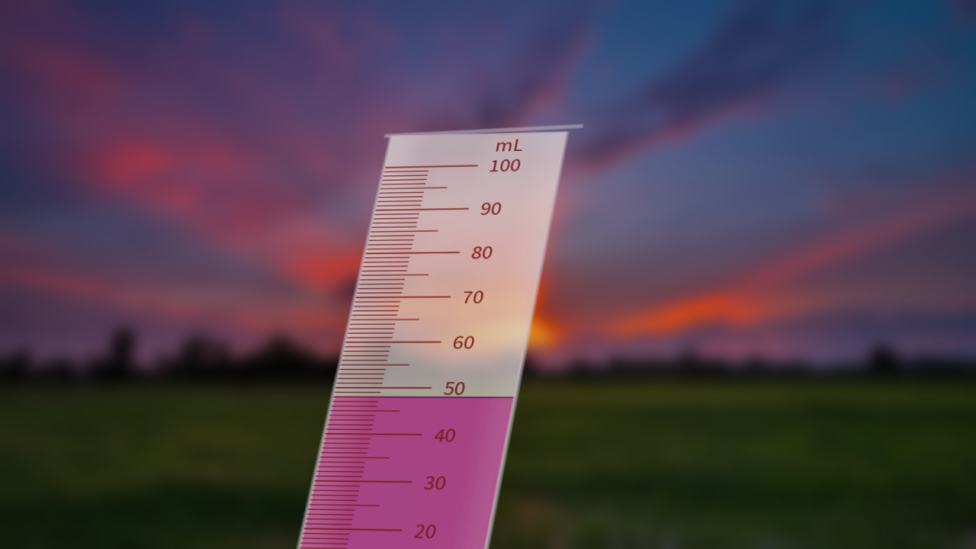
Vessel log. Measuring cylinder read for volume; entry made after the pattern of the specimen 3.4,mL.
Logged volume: 48,mL
